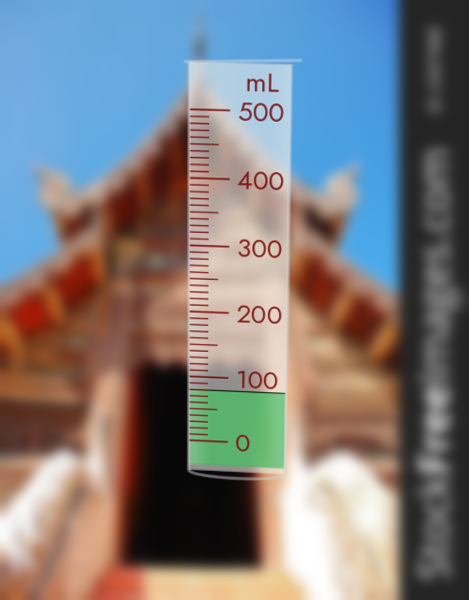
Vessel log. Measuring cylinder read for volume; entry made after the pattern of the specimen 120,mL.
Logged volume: 80,mL
